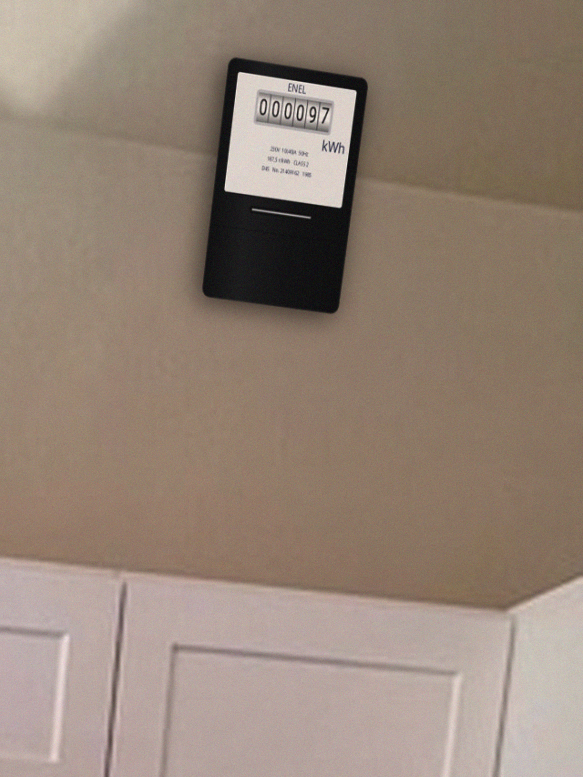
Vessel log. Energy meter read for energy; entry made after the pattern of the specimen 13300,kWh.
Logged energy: 97,kWh
